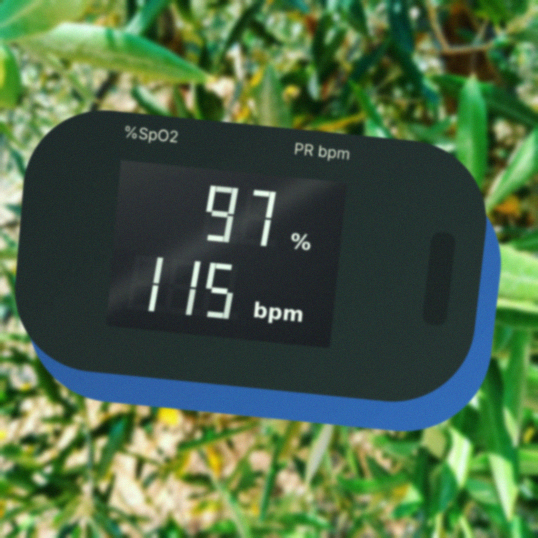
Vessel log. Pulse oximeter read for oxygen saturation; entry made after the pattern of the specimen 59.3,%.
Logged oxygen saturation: 97,%
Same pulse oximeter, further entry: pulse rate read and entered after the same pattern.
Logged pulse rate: 115,bpm
